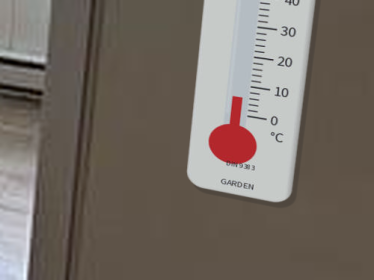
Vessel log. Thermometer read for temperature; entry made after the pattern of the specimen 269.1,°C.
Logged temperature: 6,°C
